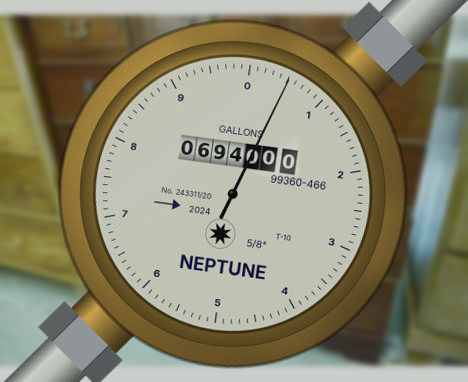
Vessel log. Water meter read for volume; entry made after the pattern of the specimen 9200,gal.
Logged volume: 694000.5,gal
